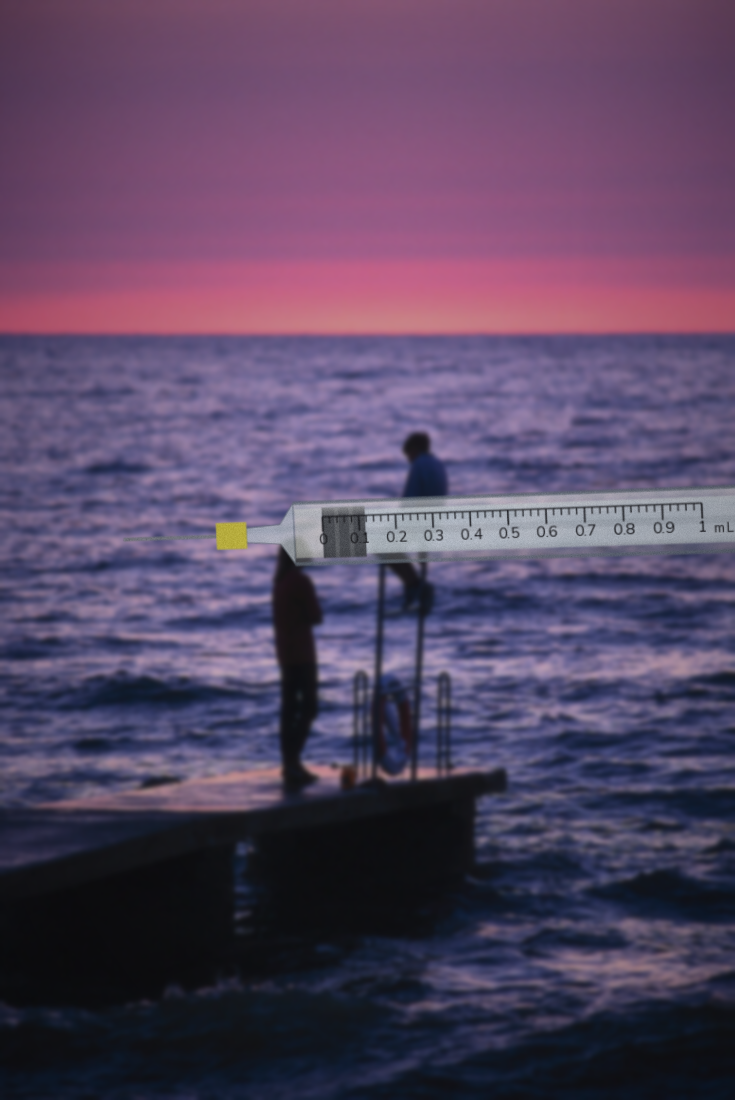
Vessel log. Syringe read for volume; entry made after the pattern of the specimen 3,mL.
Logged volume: 0,mL
